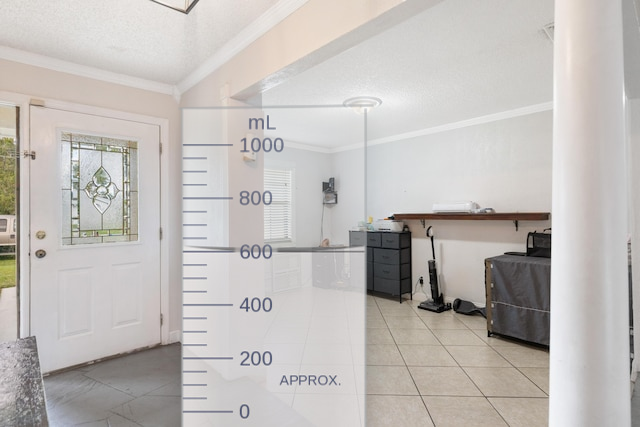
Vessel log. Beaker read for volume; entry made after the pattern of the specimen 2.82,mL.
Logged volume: 600,mL
